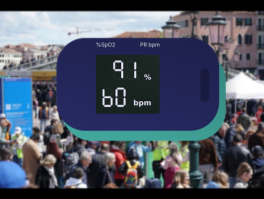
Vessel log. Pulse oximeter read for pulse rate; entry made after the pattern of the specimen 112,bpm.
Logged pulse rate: 60,bpm
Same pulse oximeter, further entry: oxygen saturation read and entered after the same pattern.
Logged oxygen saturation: 91,%
